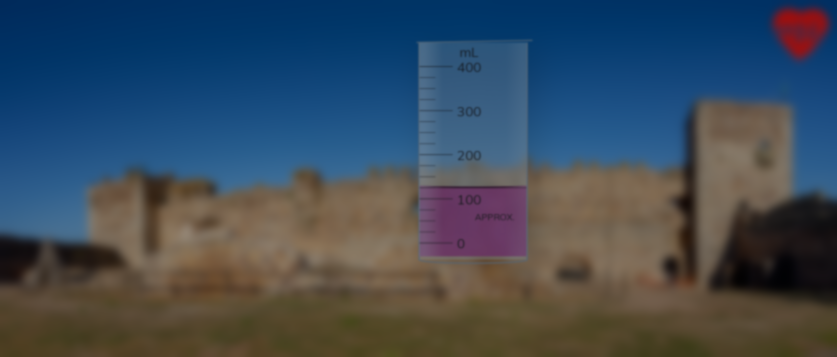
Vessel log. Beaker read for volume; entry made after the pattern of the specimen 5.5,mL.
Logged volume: 125,mL
